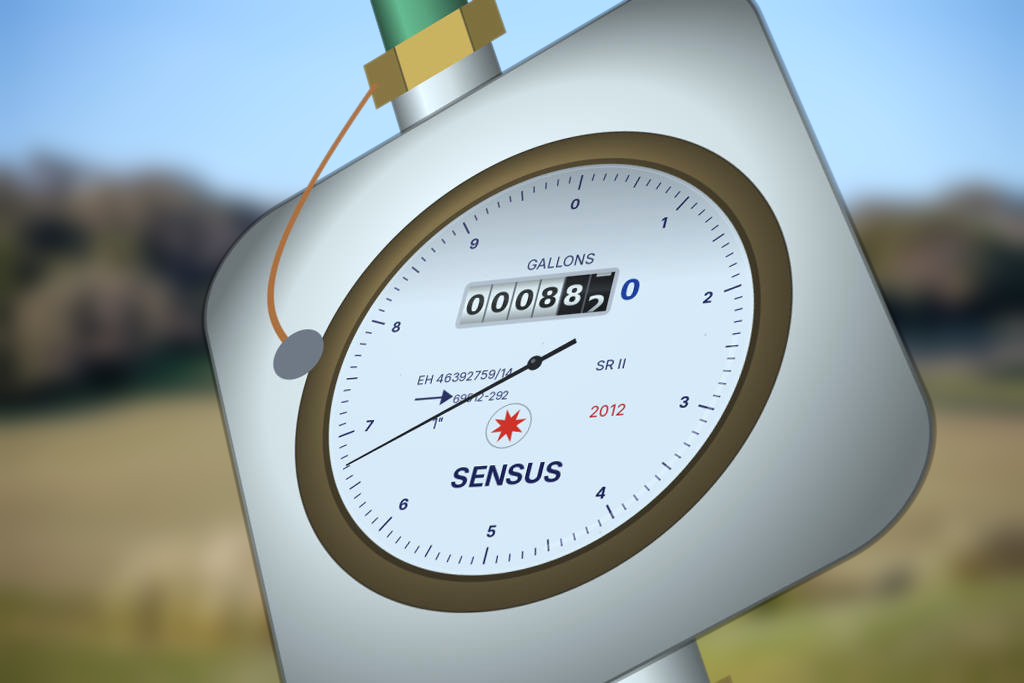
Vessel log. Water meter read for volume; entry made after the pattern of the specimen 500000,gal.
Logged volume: 8816.7,gal
